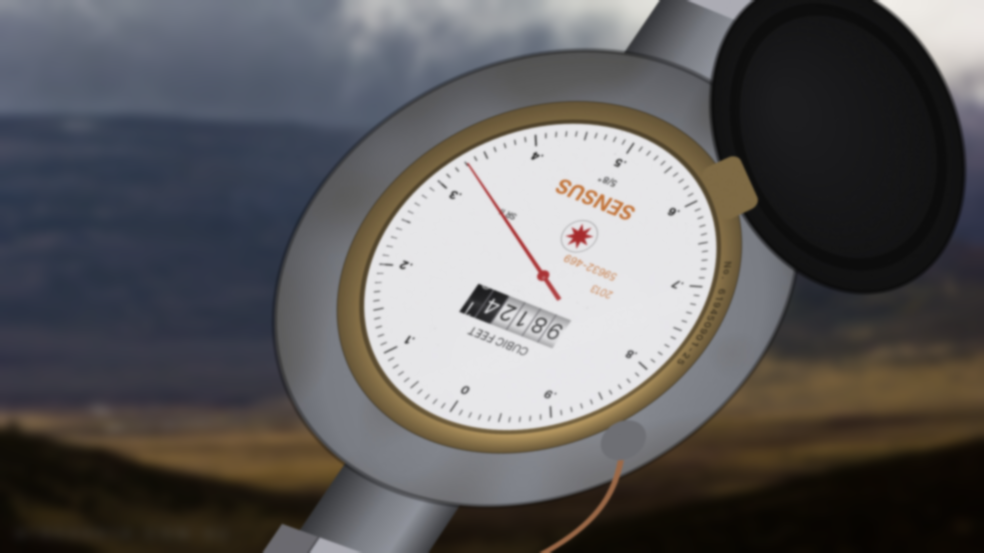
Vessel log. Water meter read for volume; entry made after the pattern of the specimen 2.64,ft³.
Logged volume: 981241.33,ft³
